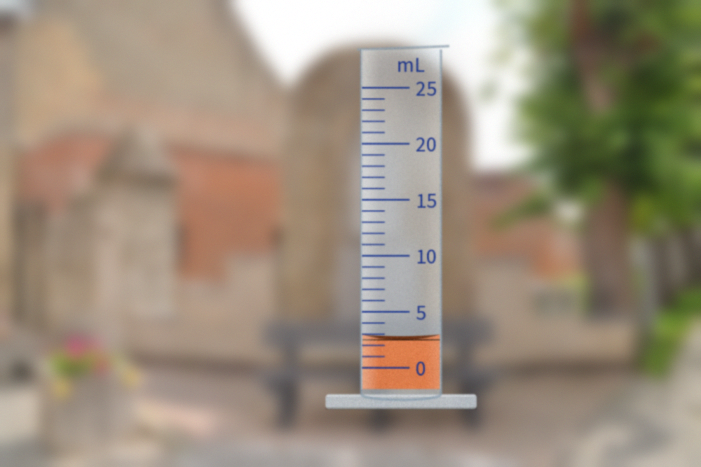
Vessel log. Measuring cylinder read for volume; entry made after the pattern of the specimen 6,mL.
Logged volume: 2.5,mL
